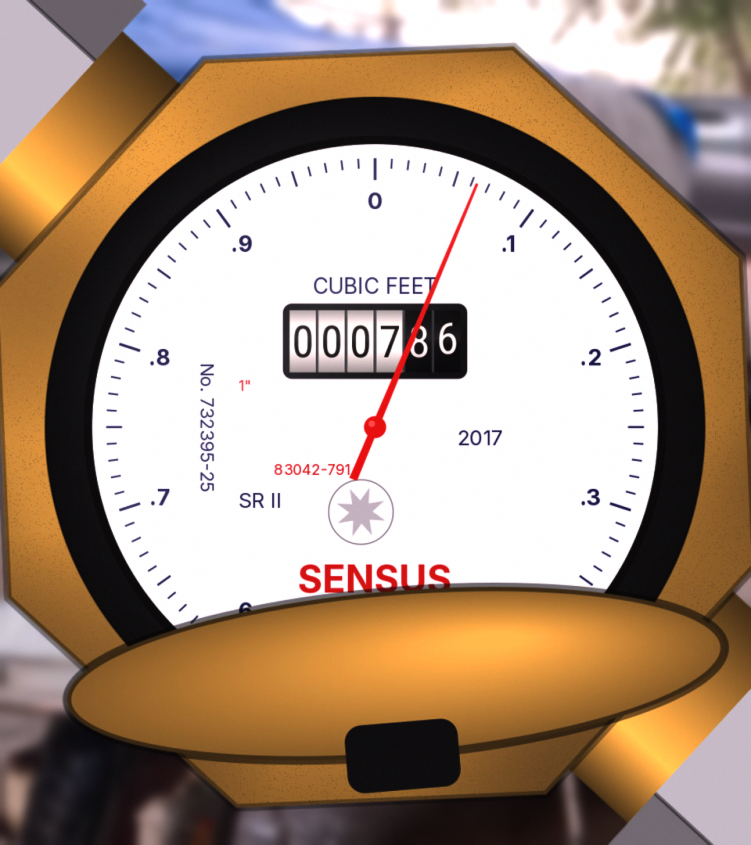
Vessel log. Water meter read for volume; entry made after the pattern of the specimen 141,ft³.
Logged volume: 786.06,ft³
